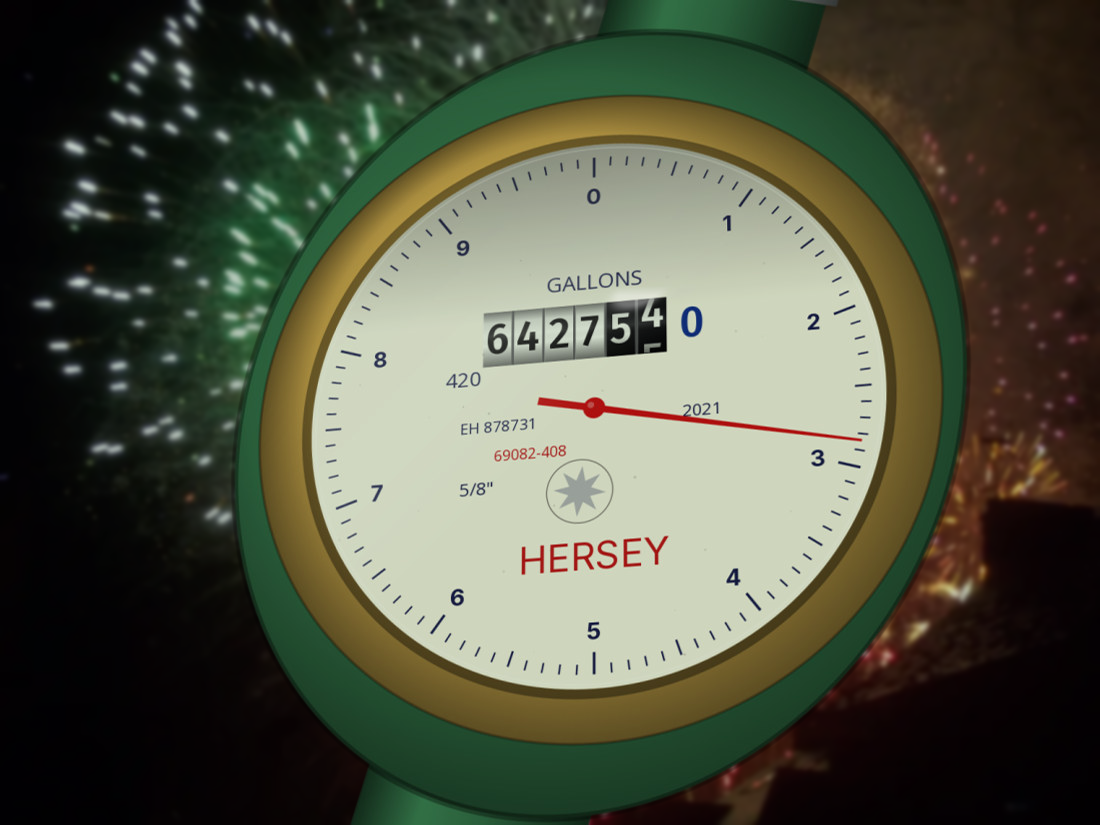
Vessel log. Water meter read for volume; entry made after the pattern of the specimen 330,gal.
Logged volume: 6427542.8,gal
